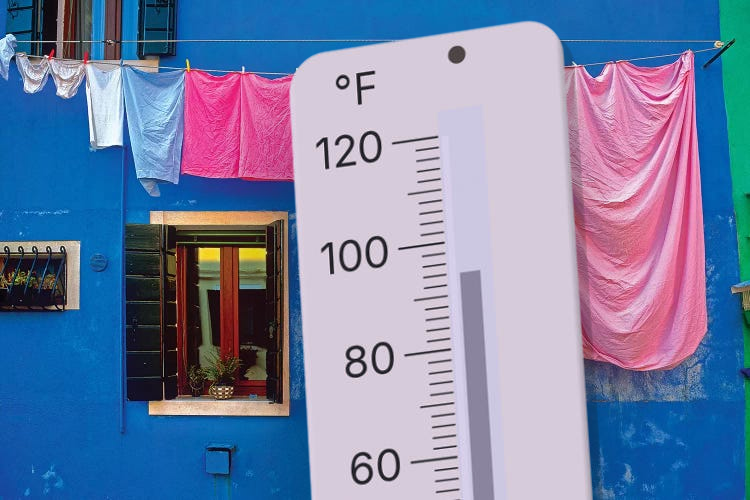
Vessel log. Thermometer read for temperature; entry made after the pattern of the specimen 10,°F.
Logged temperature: 94,°F
